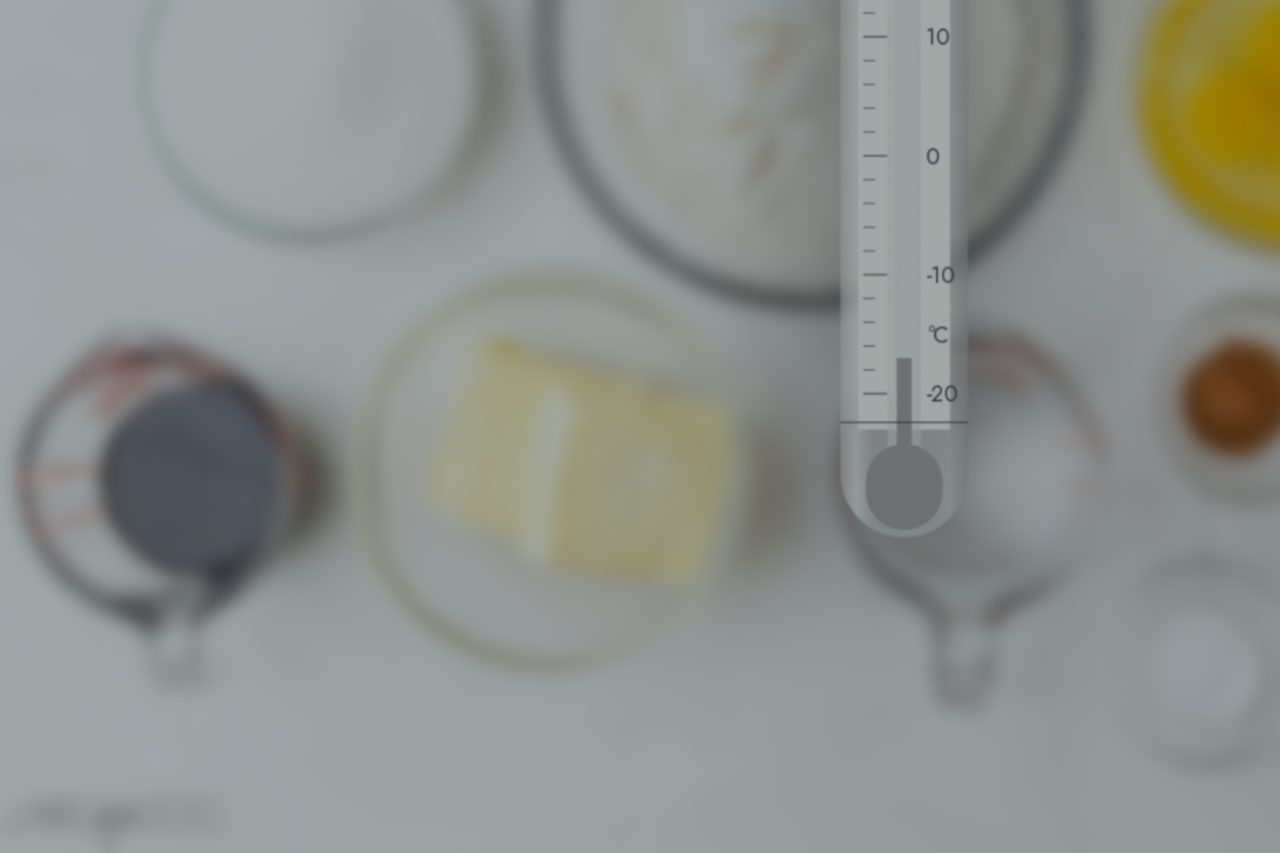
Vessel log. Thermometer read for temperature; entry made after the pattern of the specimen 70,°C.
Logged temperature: -17,°C
